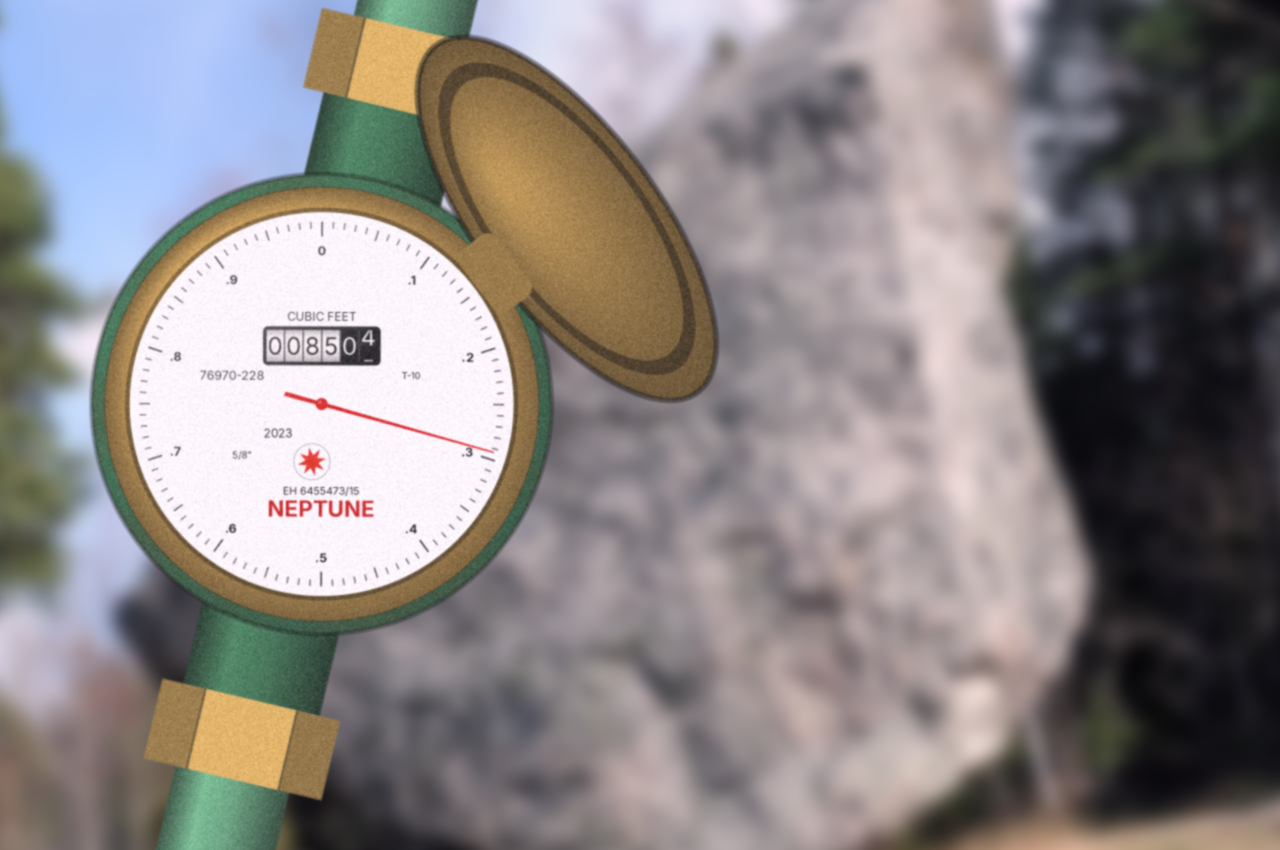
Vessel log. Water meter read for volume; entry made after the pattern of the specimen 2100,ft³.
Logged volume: 8504.29,ft³
